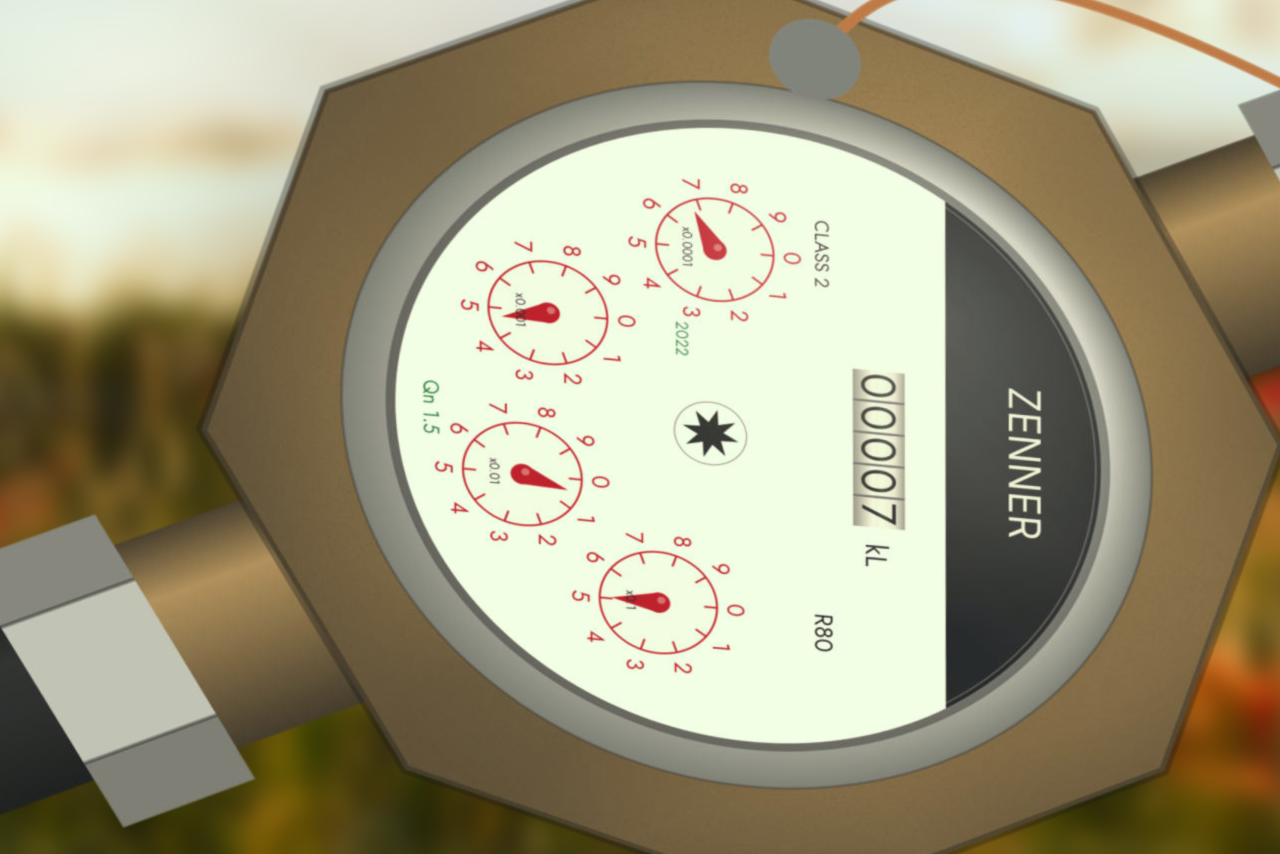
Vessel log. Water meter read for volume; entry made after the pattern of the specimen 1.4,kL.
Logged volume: 7.5046,kL
